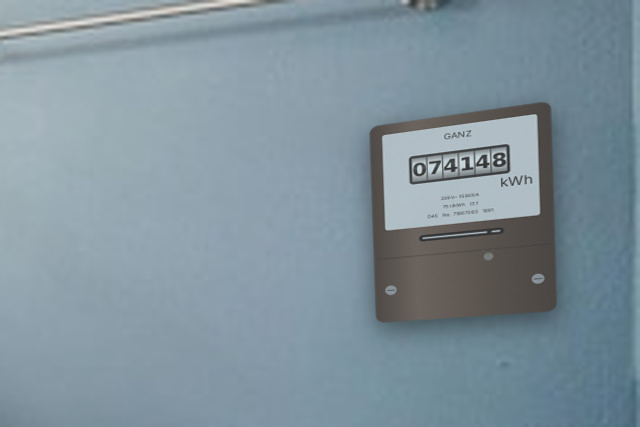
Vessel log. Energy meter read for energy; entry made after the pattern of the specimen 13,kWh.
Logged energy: 74148,kWh
